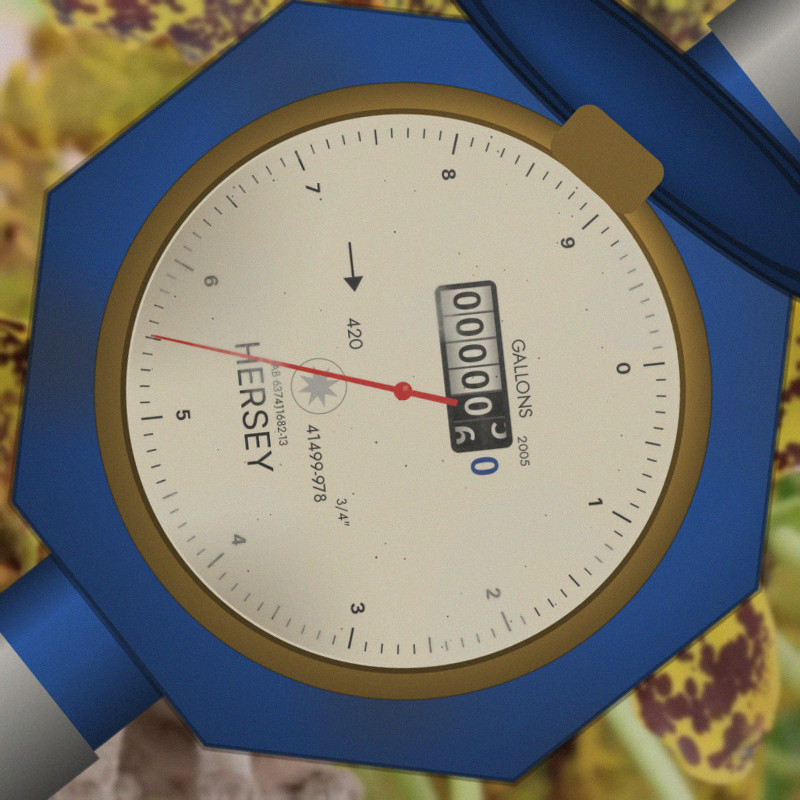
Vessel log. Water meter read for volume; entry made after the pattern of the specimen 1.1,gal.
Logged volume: 55.5,gal
